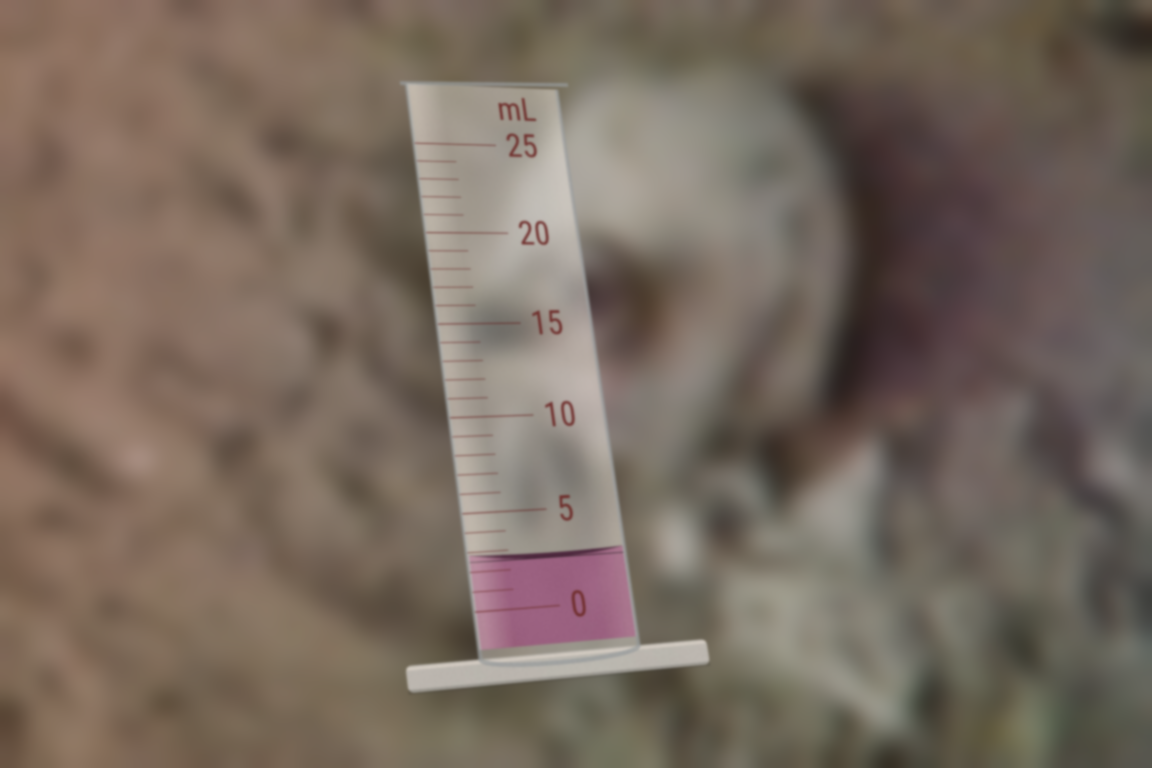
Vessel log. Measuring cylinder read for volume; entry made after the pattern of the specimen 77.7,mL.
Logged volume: 2.5,mL
